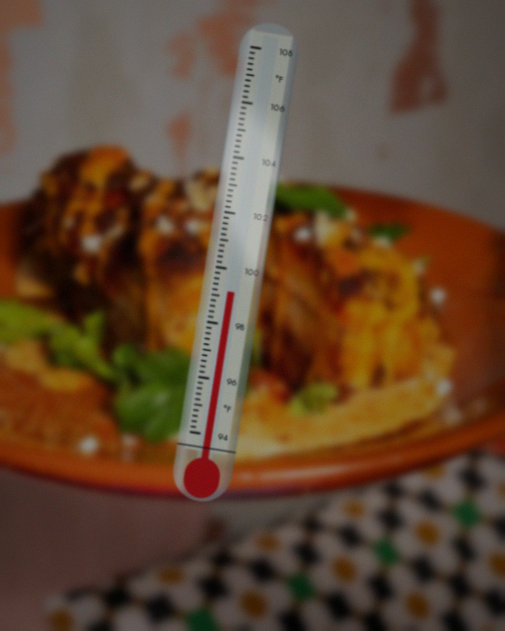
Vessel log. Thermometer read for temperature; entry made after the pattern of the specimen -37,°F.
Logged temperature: 99.2,°F
